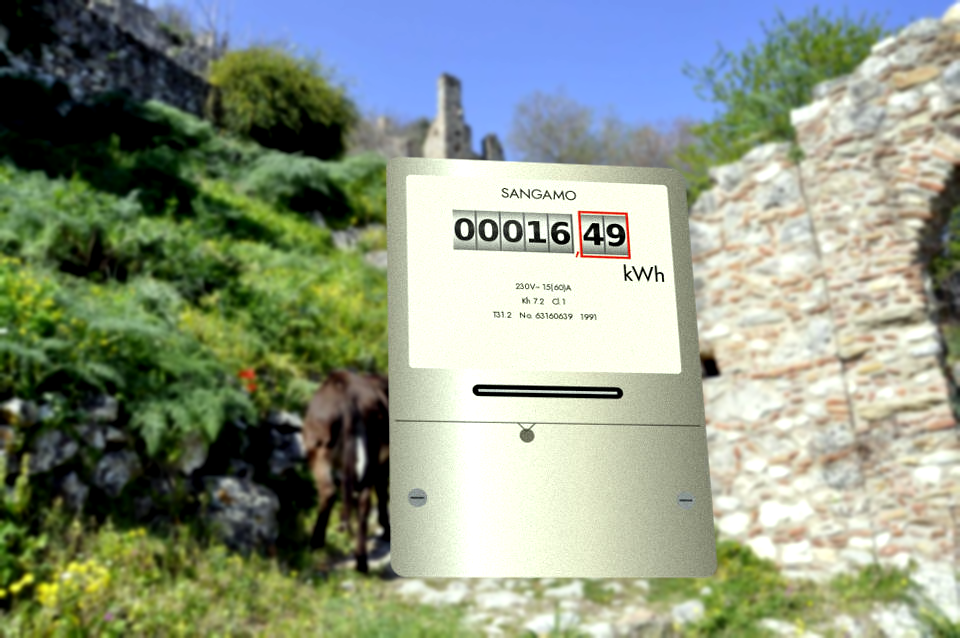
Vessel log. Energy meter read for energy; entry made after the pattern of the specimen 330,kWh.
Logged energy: 16.49,kWh
